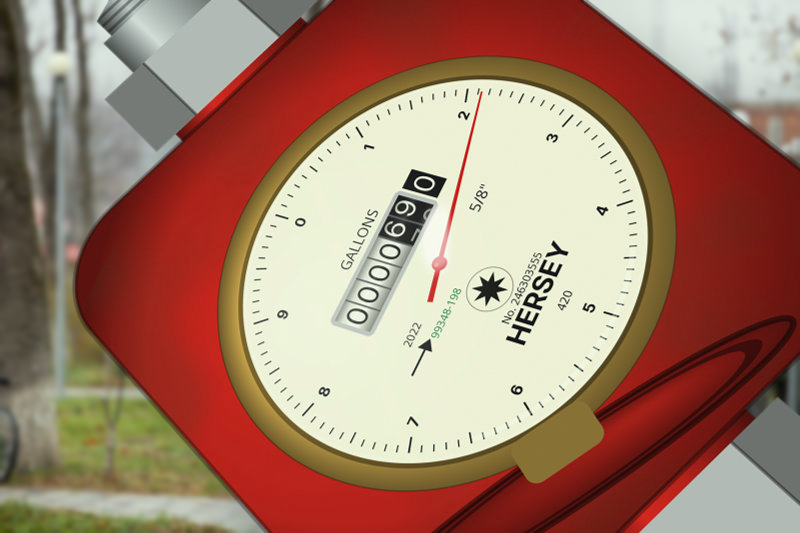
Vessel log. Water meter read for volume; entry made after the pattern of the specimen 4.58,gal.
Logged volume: 692.1,gal
